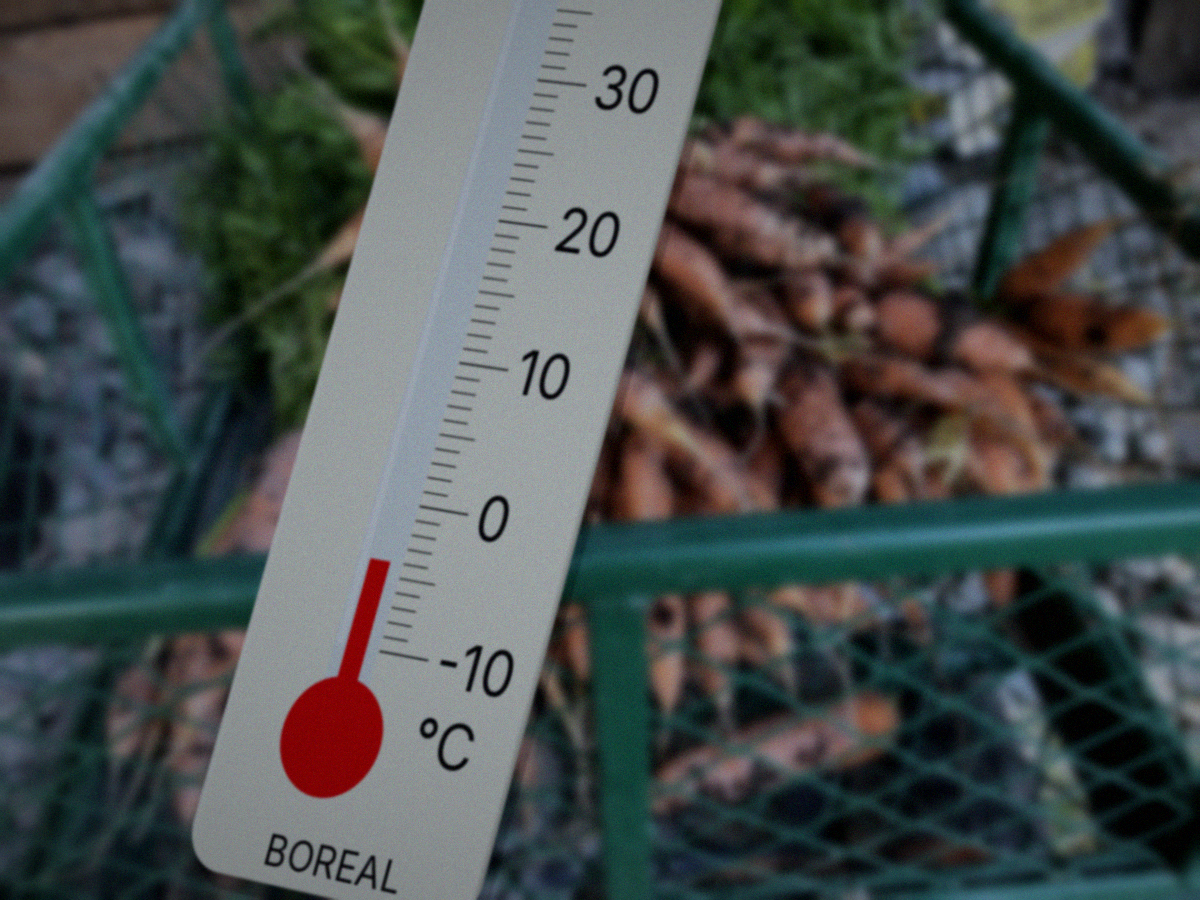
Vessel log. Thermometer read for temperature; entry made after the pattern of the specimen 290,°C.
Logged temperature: -4,°C
